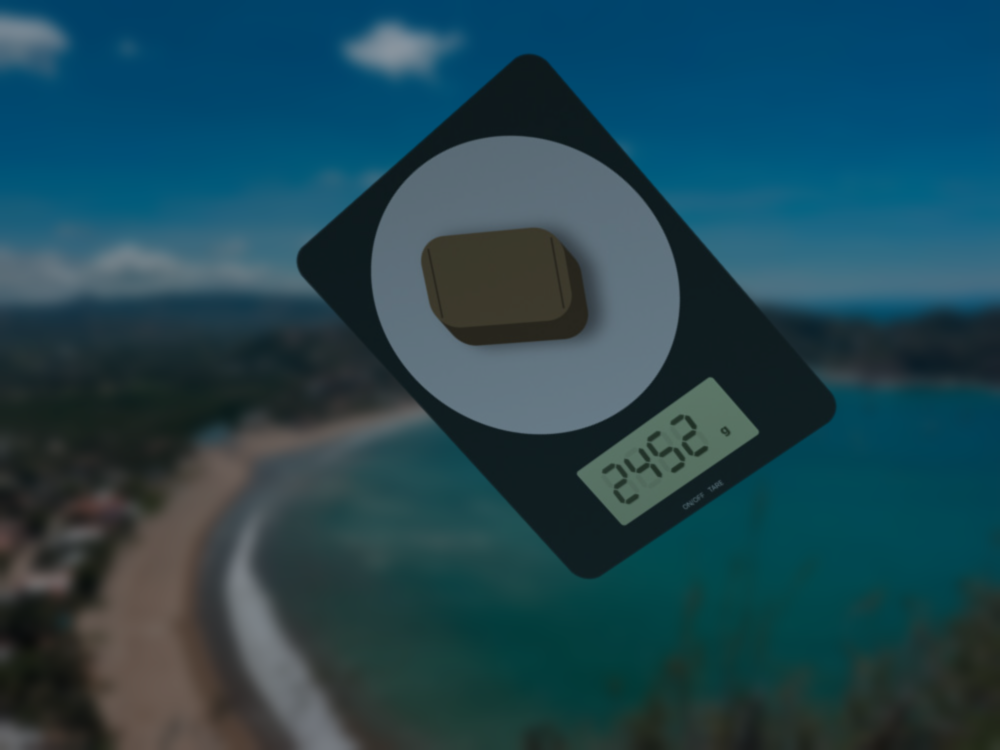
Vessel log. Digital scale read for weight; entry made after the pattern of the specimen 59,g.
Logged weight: 2452,g
